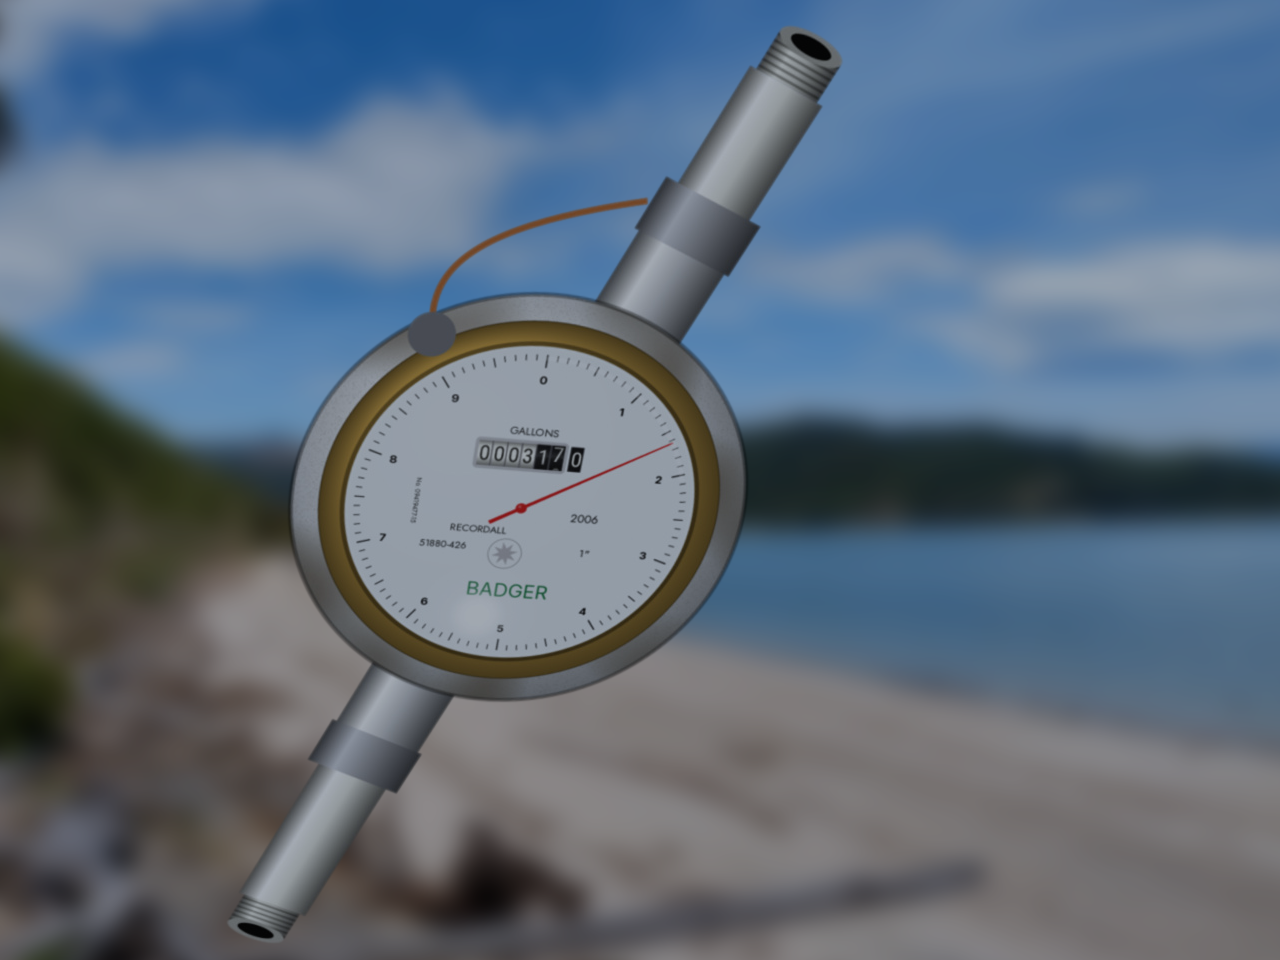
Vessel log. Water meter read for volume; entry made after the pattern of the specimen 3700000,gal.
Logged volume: 3171.6,gal
